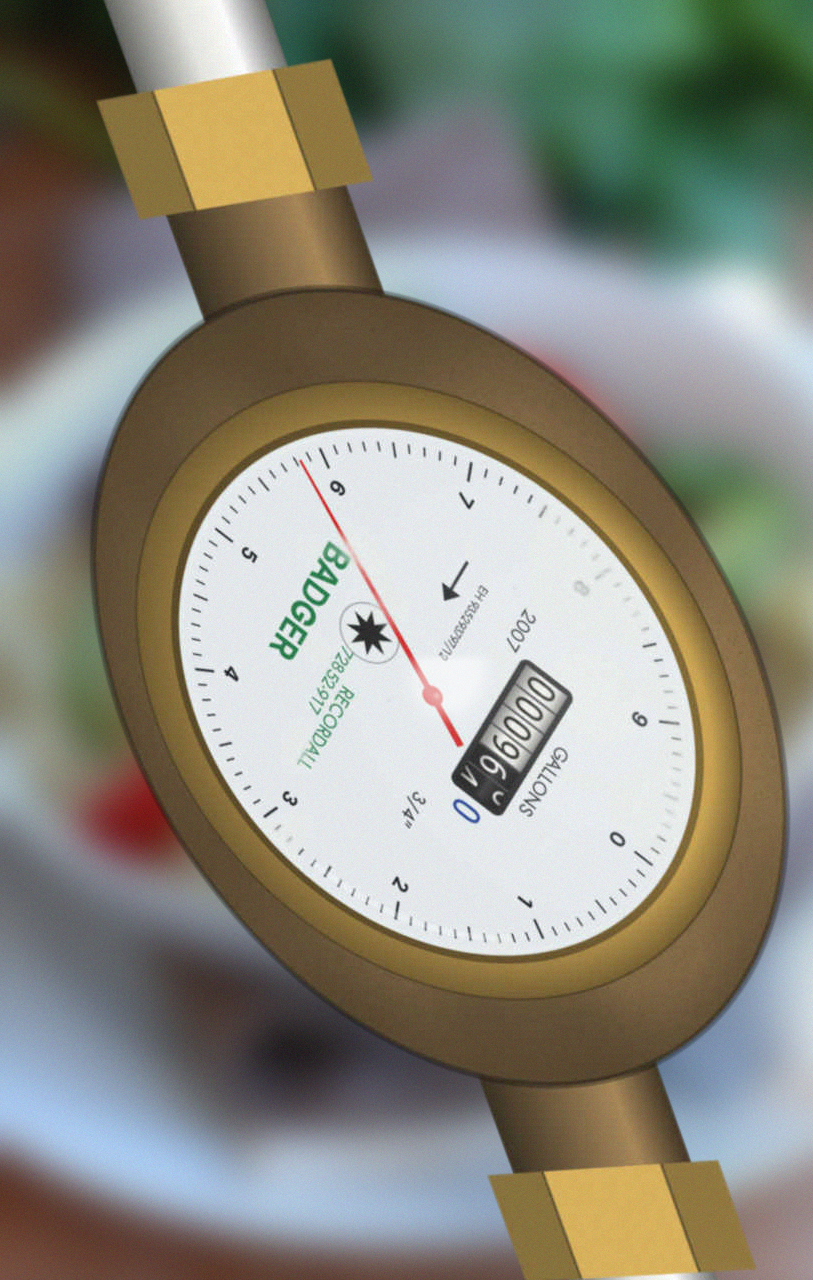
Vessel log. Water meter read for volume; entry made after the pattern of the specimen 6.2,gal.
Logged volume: 9635.8,gal
